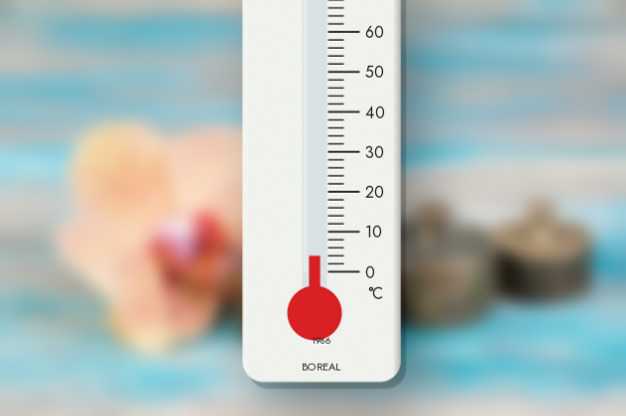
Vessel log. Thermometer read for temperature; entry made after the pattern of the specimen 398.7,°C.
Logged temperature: 4,°C
